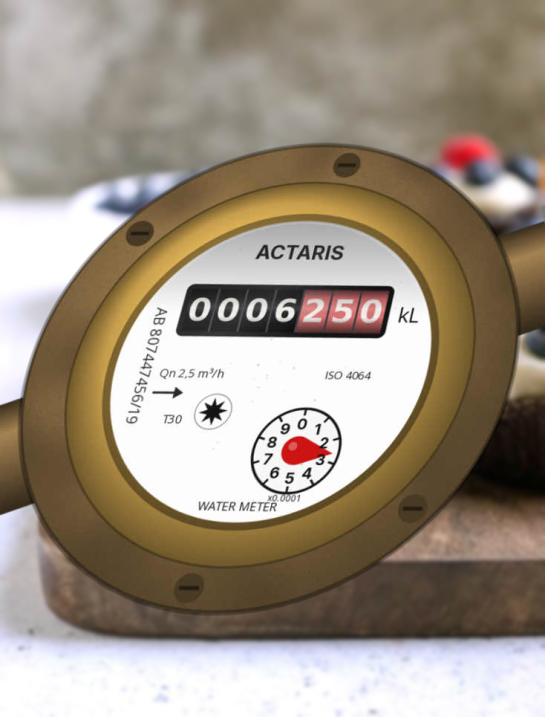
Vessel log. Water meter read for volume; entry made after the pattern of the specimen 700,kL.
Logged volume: 6.2502,kL
